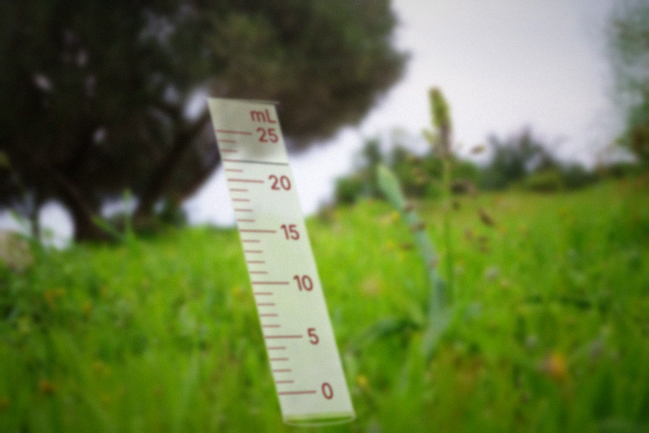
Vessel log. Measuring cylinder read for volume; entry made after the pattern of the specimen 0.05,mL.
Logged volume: 22,mL
